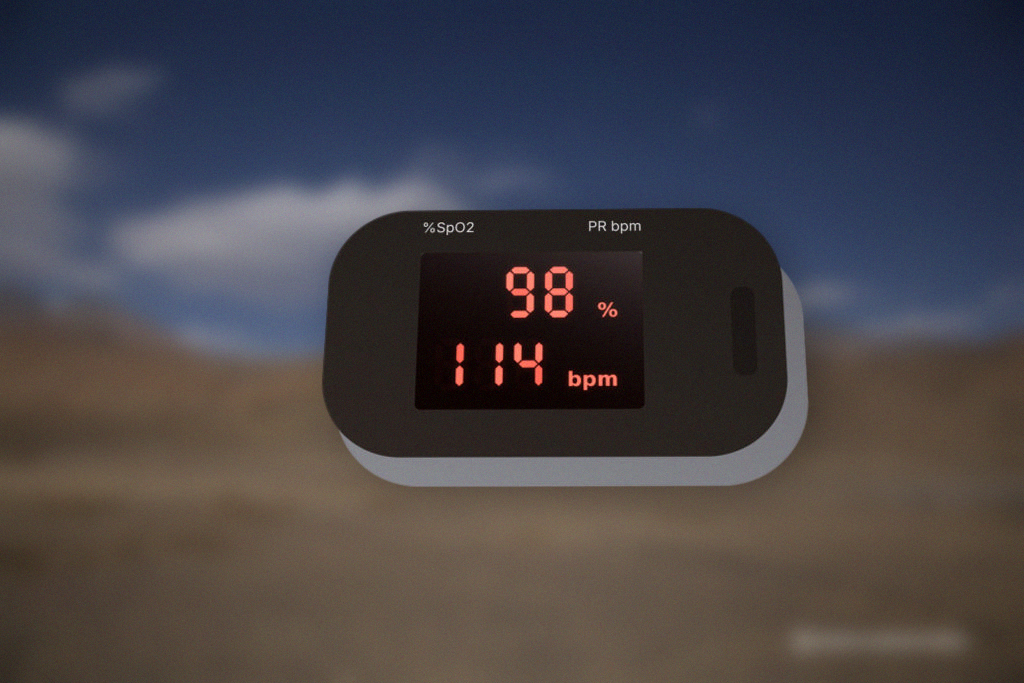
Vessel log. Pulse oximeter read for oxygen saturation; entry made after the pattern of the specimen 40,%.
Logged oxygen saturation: 98,%
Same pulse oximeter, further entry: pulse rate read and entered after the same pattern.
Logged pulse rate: 114,bpm
